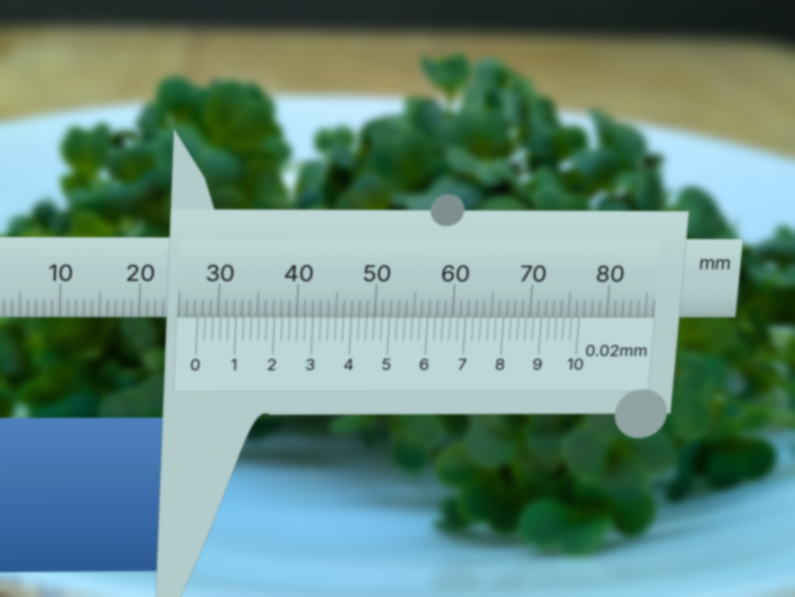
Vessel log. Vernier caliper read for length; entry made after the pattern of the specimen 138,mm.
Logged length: 27.4,mm
